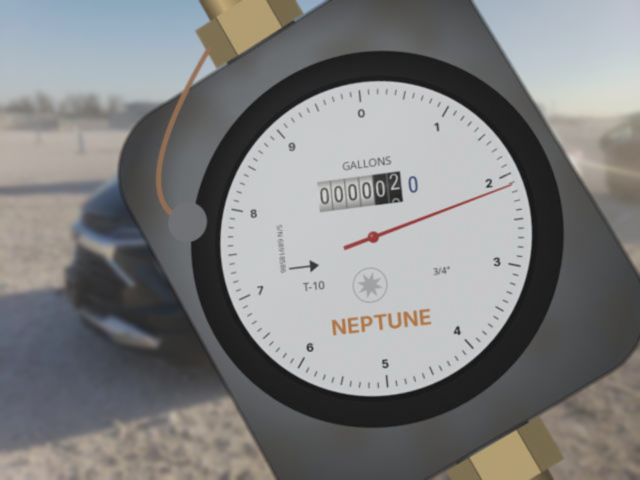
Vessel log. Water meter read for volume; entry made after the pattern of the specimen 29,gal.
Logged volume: 22.1,gal
